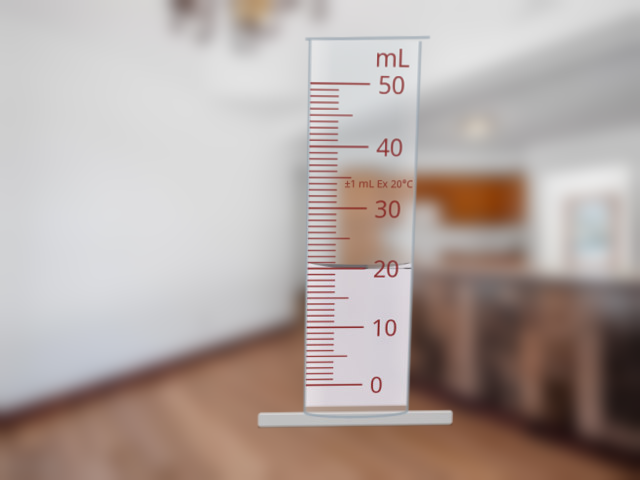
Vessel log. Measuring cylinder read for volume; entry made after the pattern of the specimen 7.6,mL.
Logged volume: 20,mL
